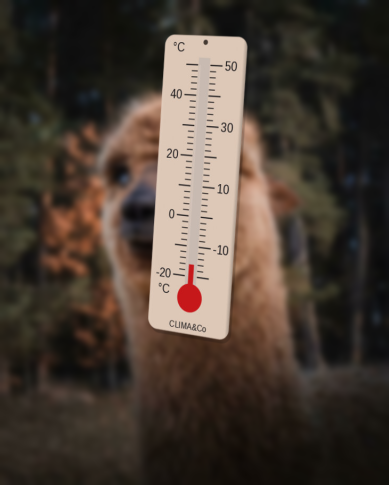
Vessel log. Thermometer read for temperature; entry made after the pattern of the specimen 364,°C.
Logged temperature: -16,°C
